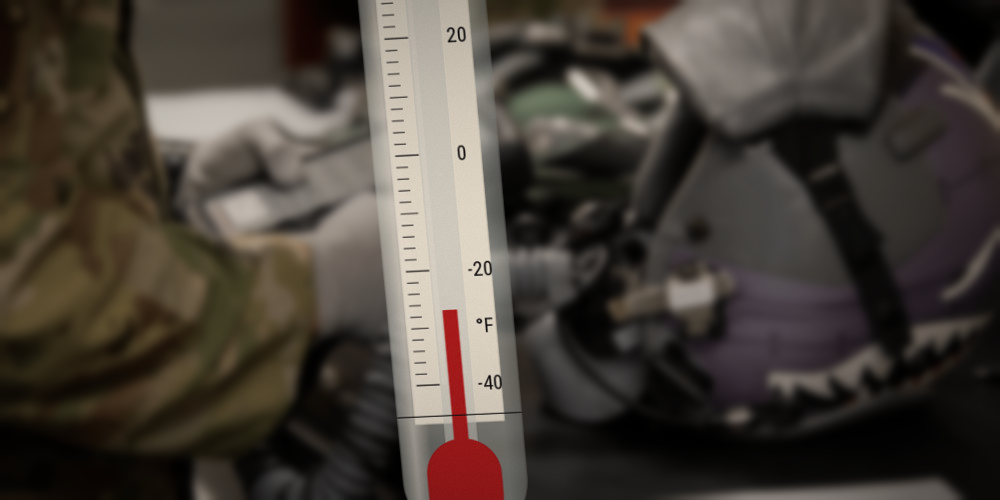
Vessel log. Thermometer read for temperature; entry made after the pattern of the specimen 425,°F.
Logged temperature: -27,°F
